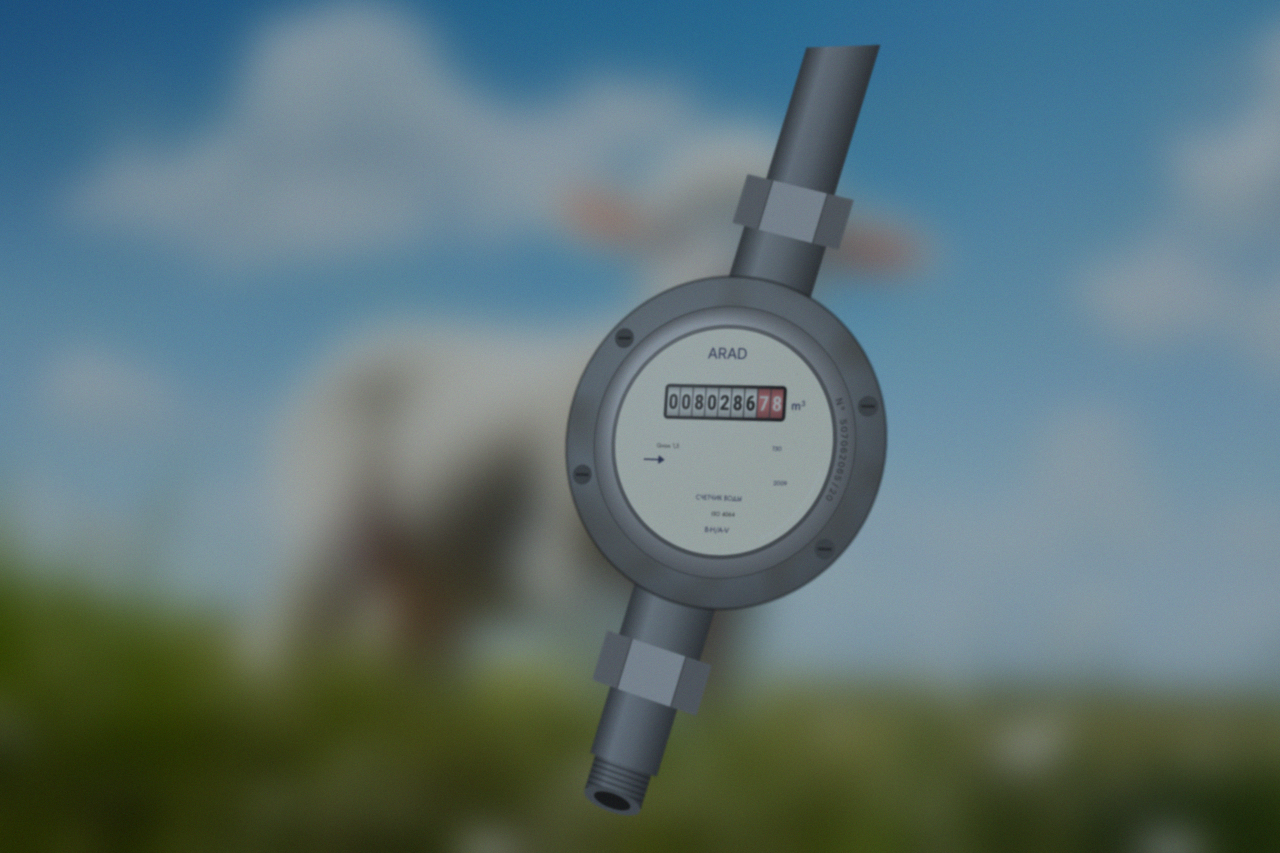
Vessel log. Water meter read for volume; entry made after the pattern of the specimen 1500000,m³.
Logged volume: 80286.78,m³
